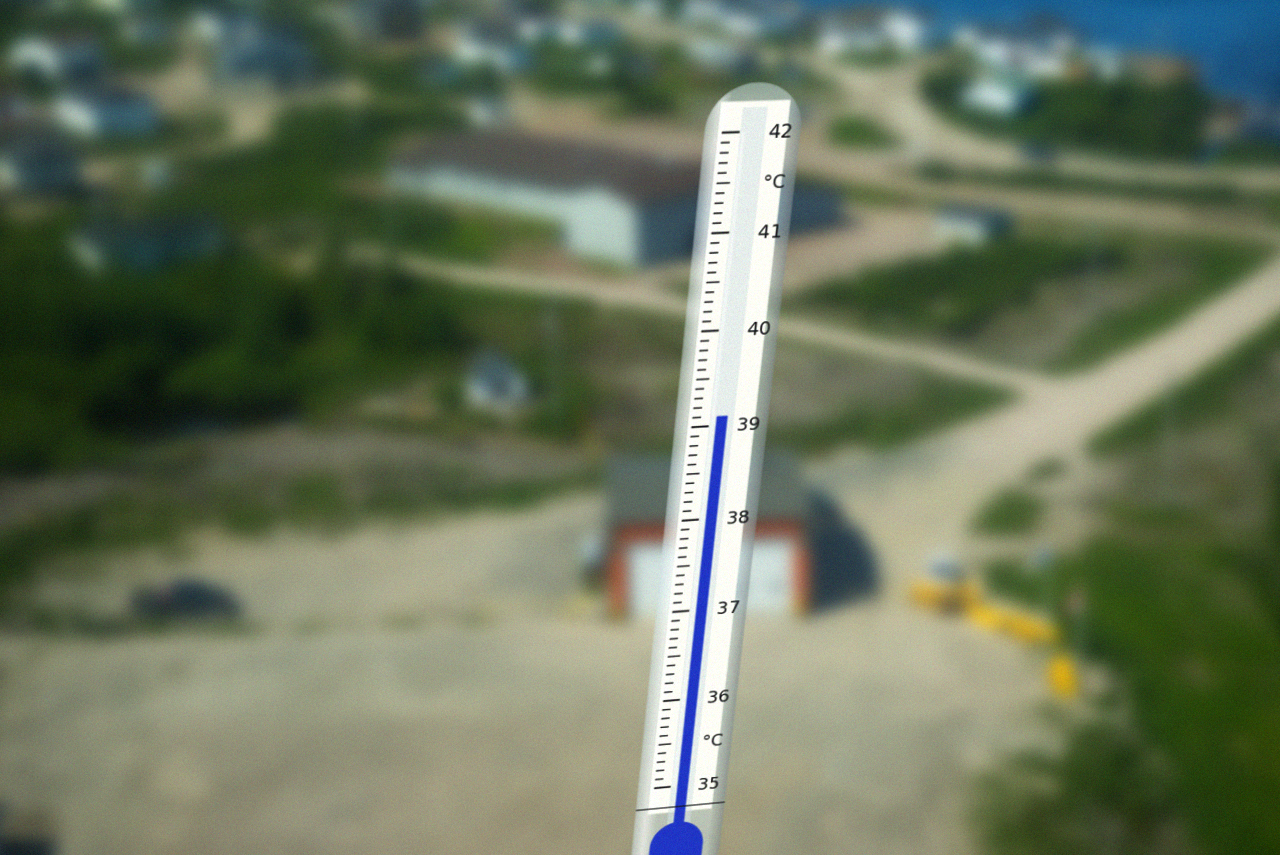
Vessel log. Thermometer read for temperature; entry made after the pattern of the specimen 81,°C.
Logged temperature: 39.1,°C
